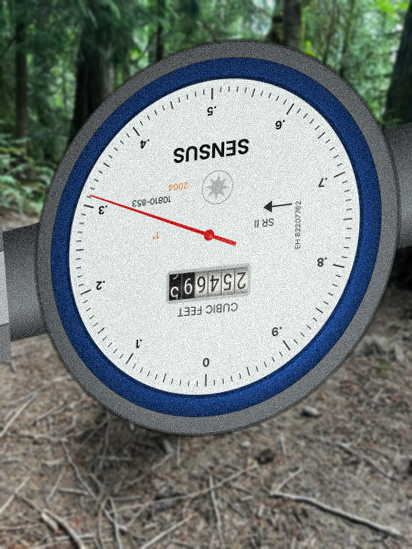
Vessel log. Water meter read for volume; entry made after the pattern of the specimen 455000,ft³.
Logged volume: 254695.31,ft³
